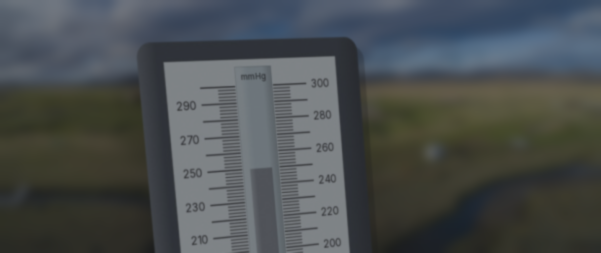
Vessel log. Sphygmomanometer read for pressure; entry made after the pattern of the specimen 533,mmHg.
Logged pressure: 250,mmHg
